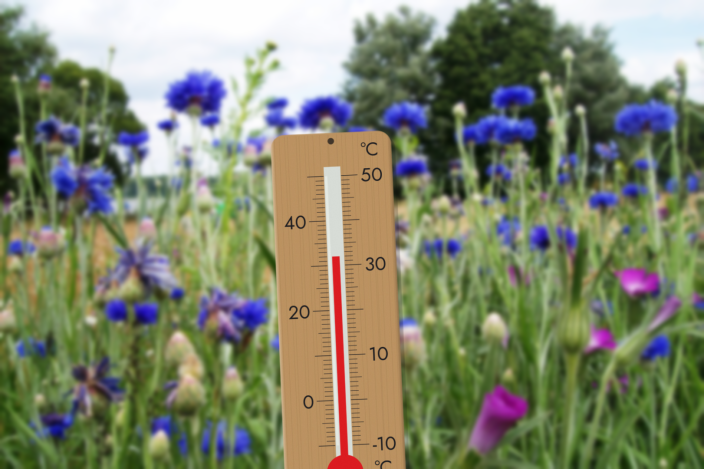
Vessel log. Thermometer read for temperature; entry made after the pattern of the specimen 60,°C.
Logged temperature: 32,°C
